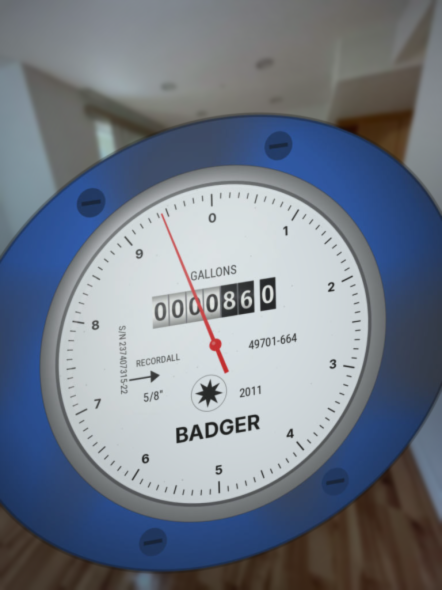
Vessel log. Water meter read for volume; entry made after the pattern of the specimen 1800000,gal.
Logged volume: 859.4,gal
